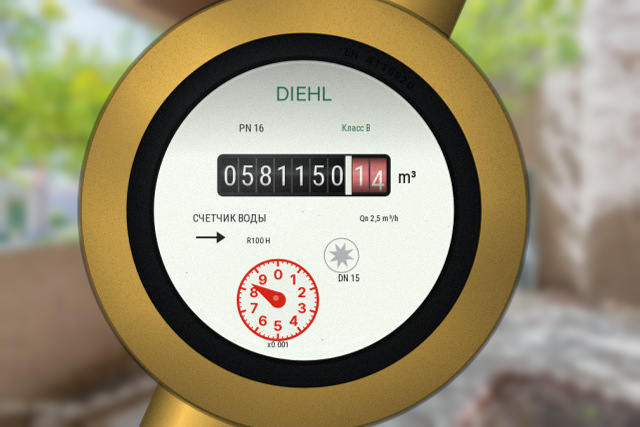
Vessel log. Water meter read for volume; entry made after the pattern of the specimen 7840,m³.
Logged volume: 581150.138,m³
